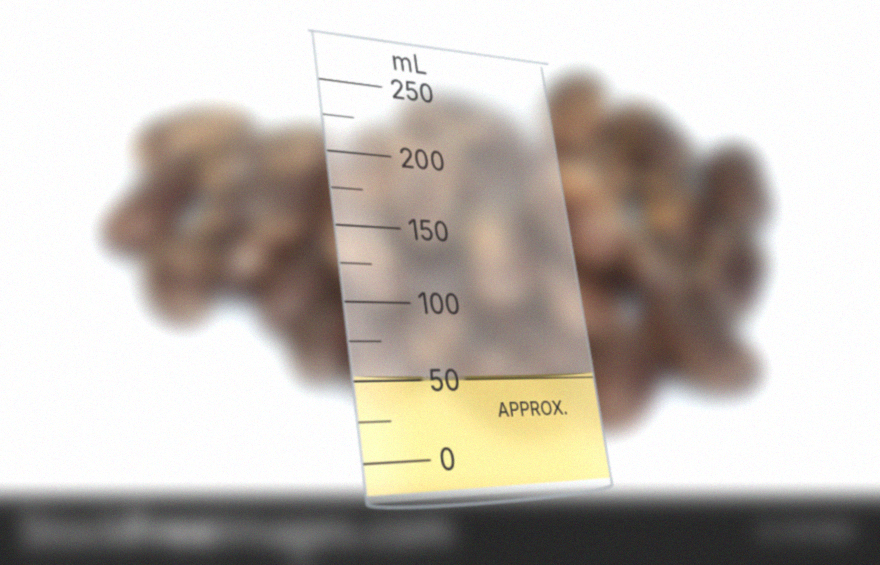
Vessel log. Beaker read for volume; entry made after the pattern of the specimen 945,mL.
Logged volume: 50,mL
